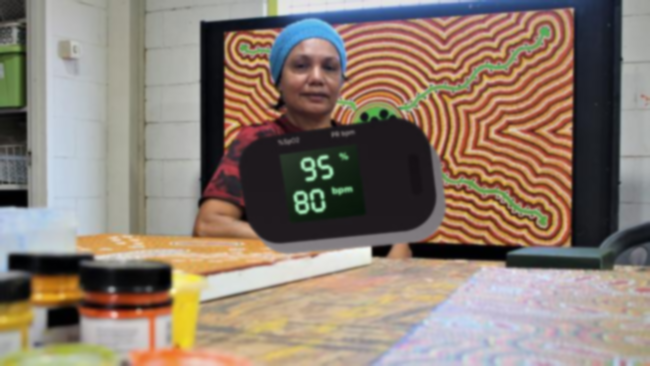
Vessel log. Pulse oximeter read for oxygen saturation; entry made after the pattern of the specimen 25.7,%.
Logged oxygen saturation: 95,%
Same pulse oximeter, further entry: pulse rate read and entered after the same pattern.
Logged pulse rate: 80,bpm
